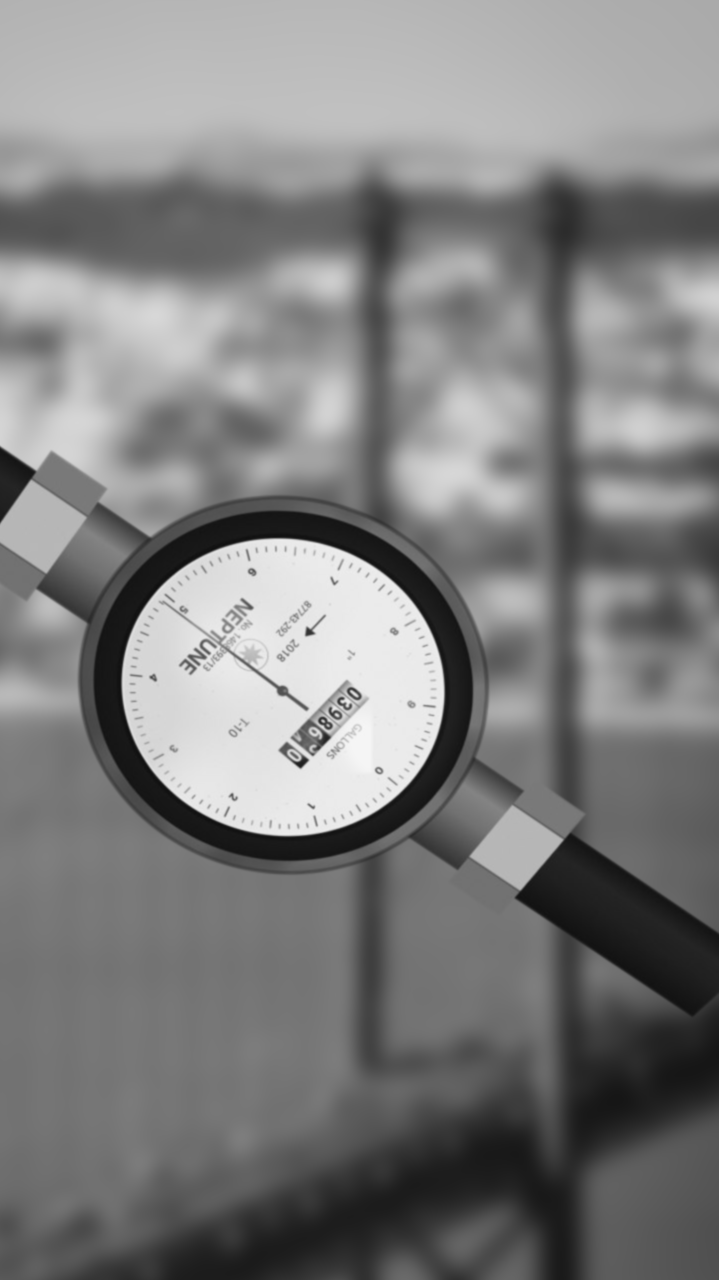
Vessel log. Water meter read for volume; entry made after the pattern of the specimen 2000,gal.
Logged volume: 398634.9,gal
